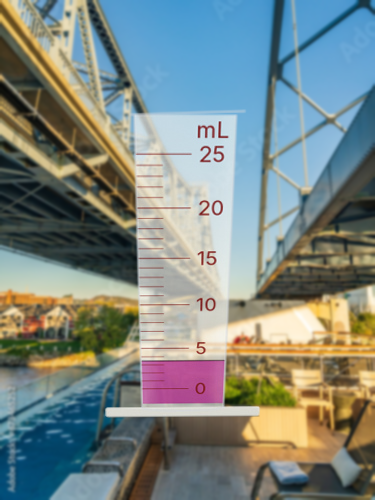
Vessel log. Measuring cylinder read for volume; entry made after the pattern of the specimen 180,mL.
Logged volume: 3.5,mL
